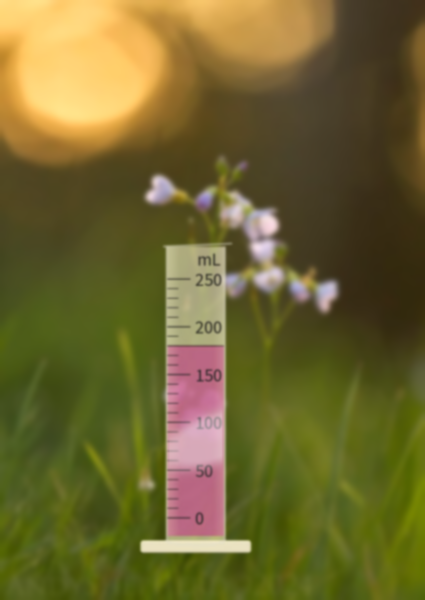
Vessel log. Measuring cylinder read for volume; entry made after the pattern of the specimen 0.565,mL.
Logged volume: 180,mL
